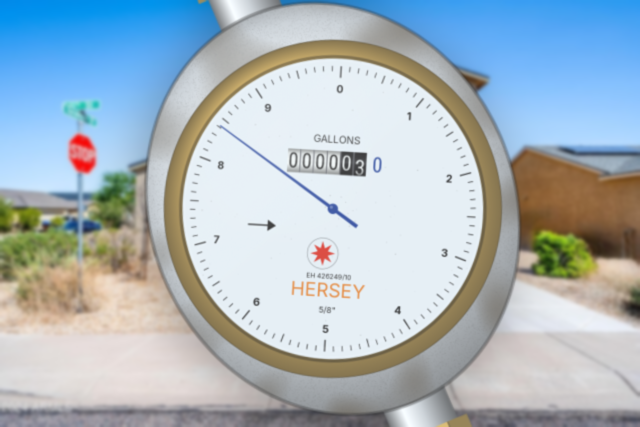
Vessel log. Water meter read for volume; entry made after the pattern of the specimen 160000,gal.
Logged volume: 28.4,gal
